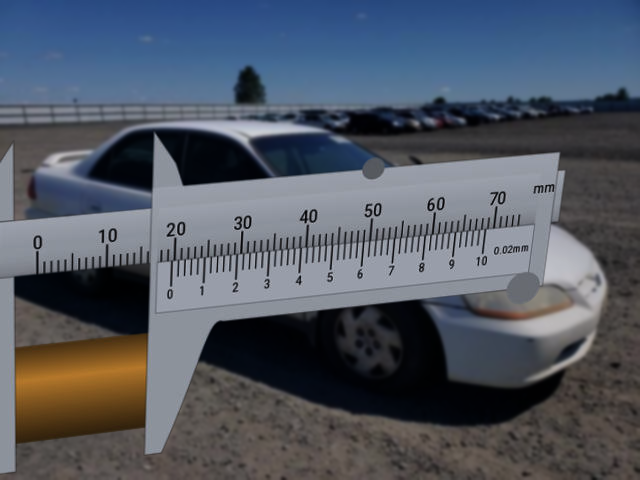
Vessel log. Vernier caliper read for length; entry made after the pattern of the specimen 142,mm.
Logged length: 19.6,mm
